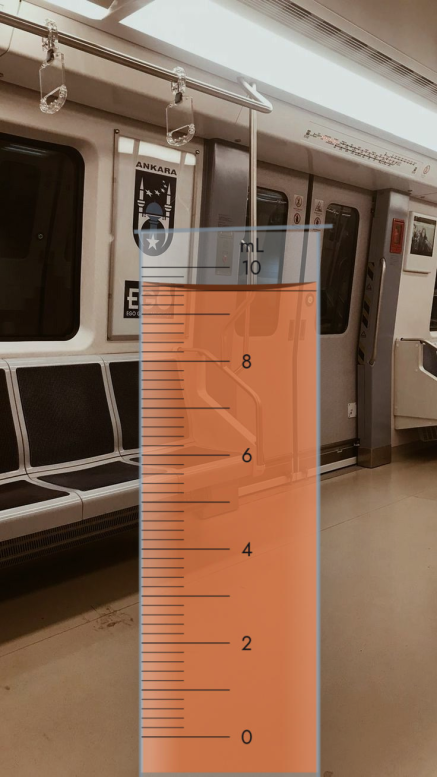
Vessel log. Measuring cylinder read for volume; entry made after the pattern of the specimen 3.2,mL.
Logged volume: 9.5,mL
